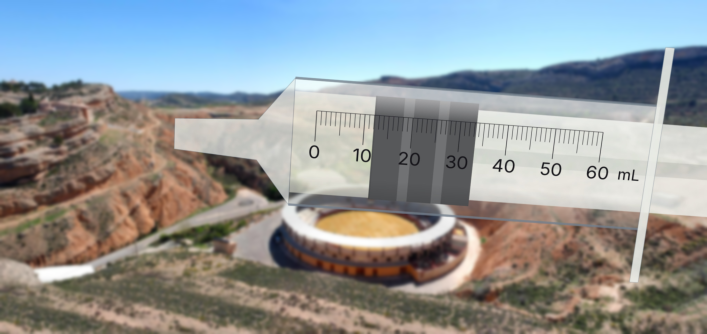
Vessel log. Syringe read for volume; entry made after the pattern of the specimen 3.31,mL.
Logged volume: 12,mL
